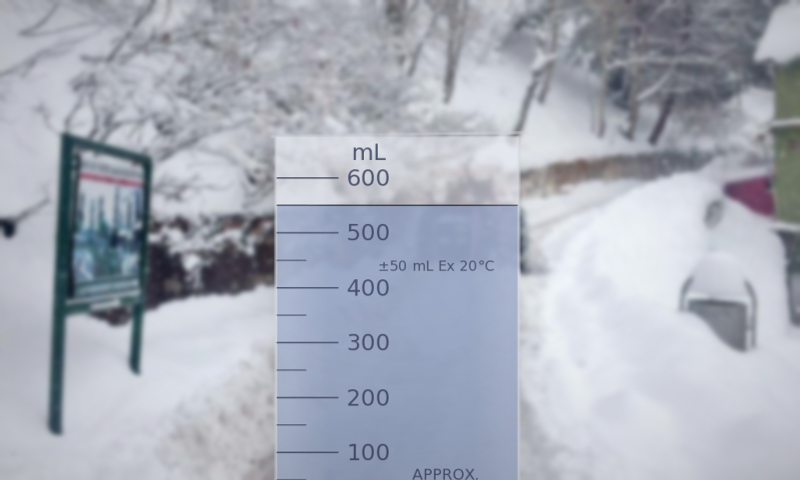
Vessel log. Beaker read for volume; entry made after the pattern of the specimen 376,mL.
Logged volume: 550,mL
